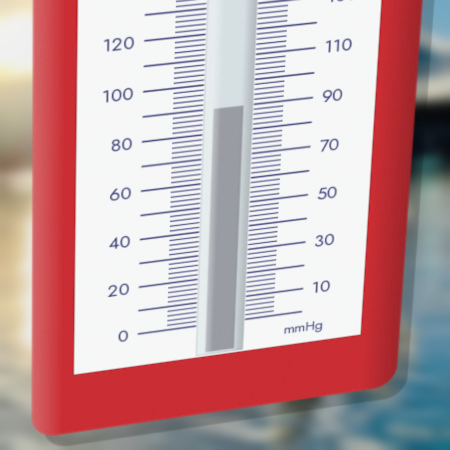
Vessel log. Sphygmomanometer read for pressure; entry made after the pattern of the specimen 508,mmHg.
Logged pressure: 90,mmHg
